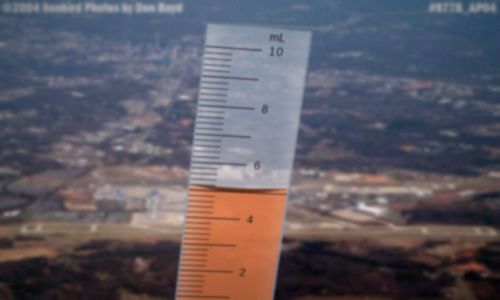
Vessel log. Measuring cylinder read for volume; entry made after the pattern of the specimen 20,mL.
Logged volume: 5,mL
